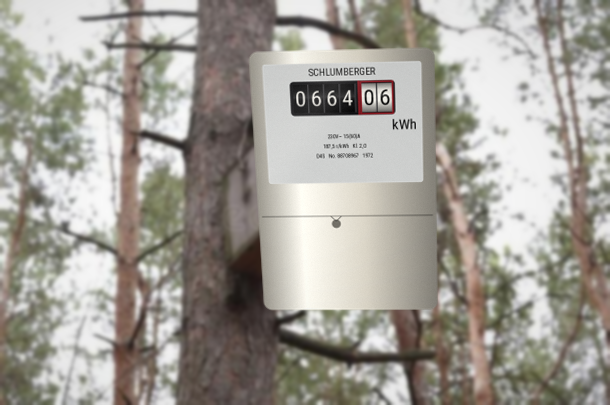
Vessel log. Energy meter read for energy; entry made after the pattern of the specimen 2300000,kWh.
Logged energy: 664.06,kWh
